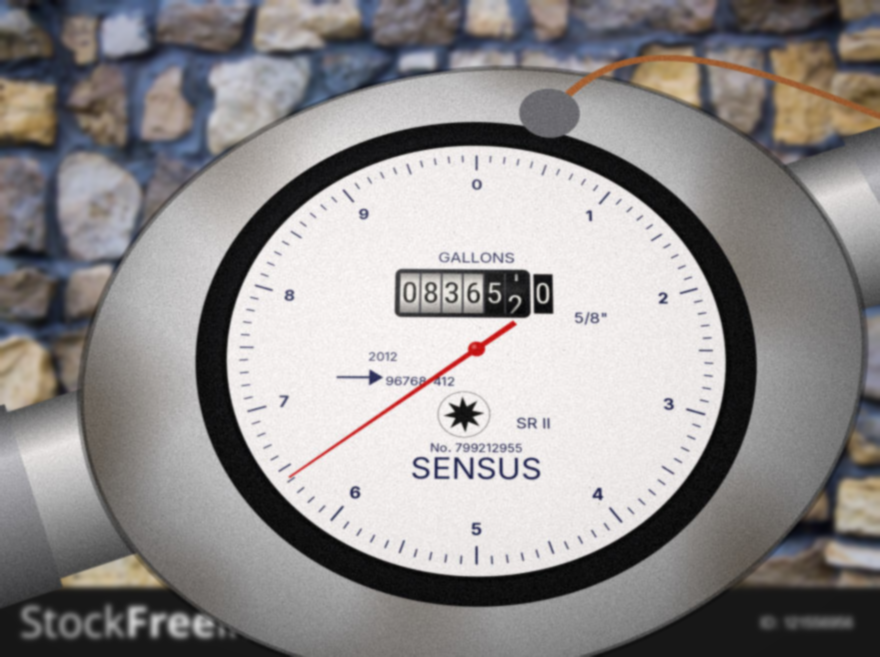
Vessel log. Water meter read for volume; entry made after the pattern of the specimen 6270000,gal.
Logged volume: 836516.4,gal
